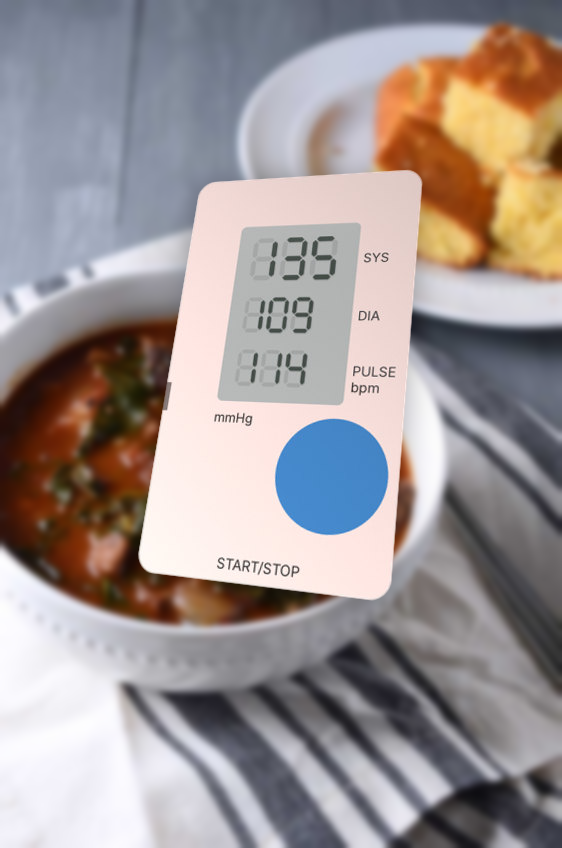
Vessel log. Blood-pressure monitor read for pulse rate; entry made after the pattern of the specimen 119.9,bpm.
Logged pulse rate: 114,bpm
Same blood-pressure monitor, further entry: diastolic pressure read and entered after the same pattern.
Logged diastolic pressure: 109,mmHg
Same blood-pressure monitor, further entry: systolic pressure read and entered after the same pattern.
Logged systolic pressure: 135,mmHg
